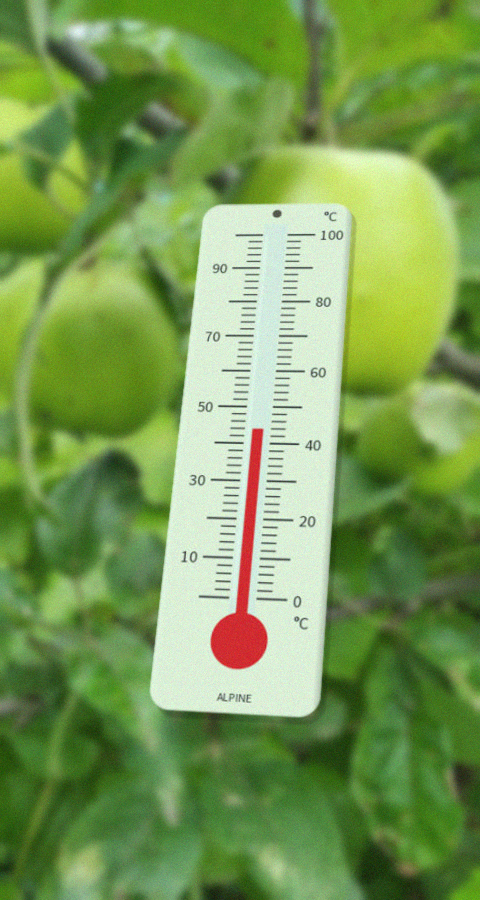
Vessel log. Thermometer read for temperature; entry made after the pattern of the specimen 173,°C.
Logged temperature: 44,°C
